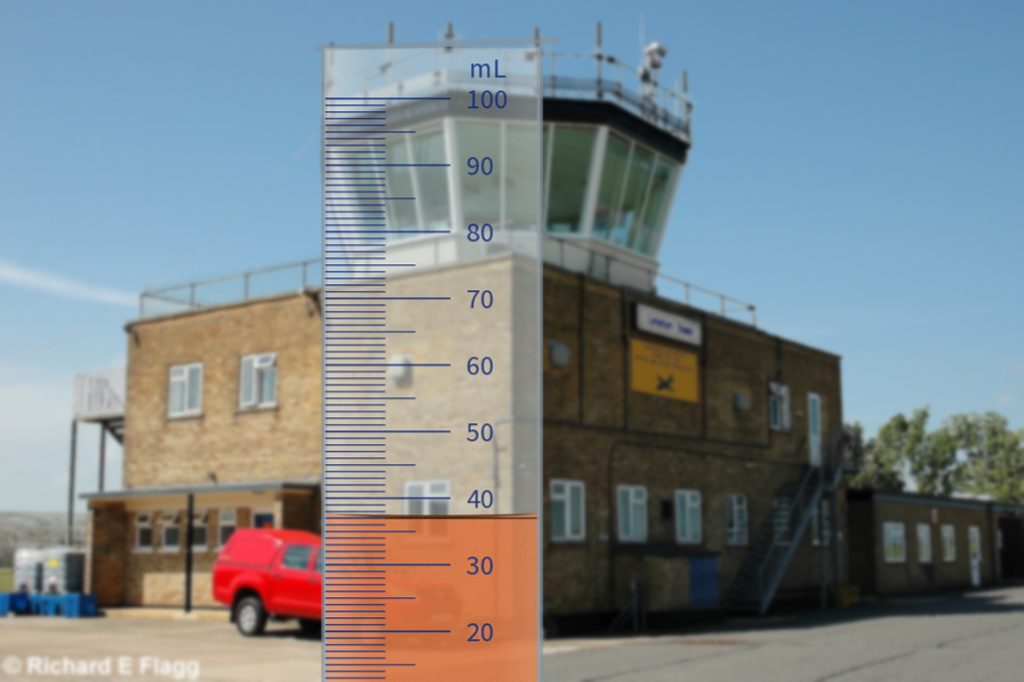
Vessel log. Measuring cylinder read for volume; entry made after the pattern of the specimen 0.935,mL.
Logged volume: 37,mL
